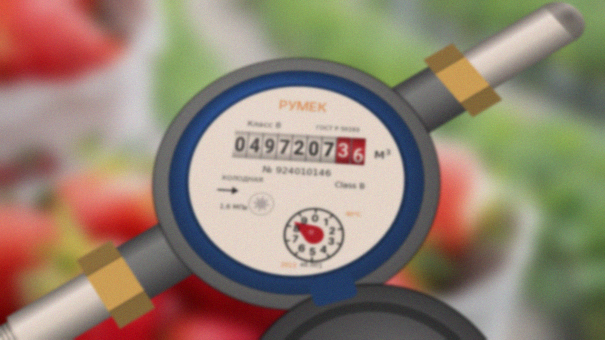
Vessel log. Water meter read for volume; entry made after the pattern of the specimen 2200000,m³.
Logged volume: 497207.358,m³
